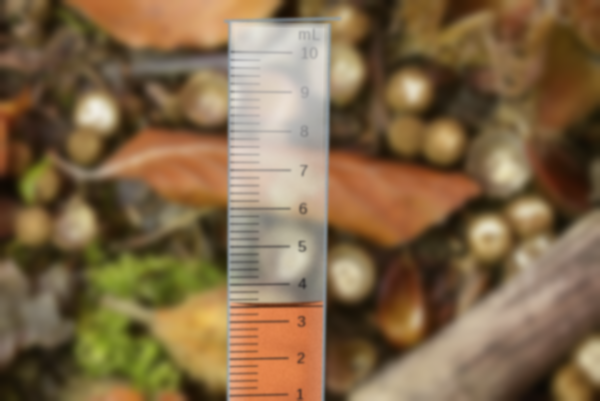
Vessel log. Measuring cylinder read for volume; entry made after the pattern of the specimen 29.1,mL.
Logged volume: 3.4,mL
